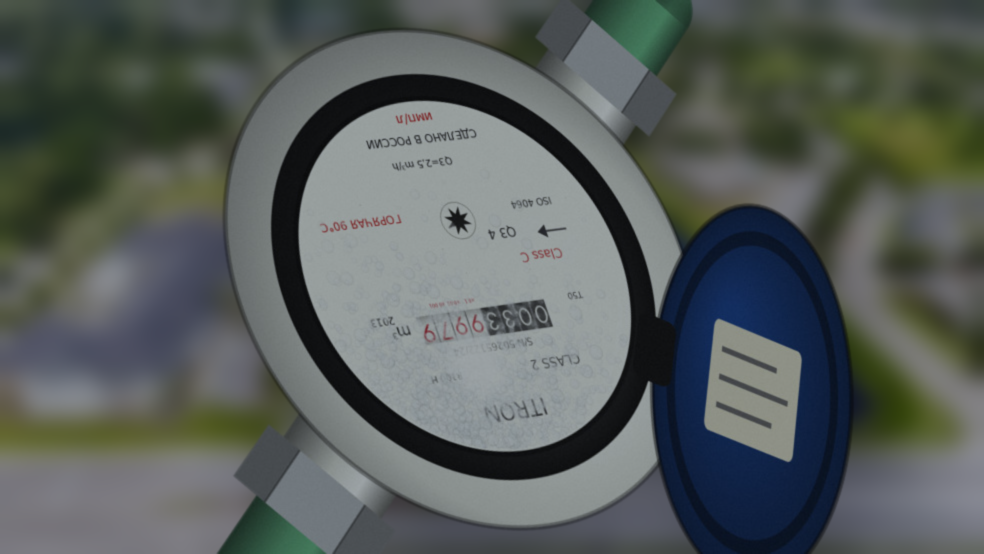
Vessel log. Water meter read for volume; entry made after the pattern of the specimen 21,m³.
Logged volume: 33.9979,m³
